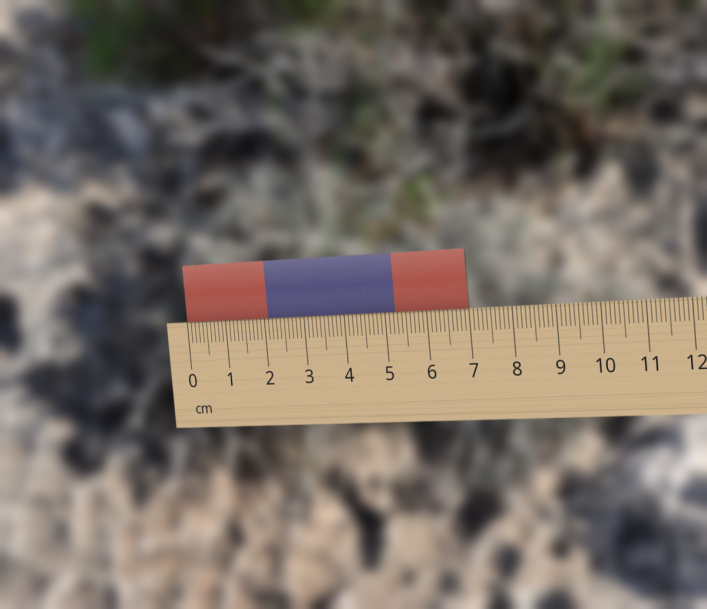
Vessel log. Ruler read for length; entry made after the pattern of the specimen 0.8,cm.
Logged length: 7,cm
